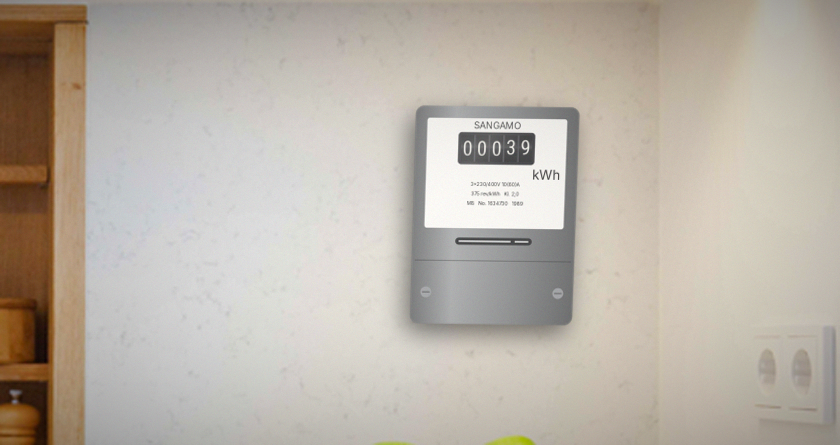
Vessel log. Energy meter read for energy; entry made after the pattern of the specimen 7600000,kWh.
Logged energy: 39,kWh
